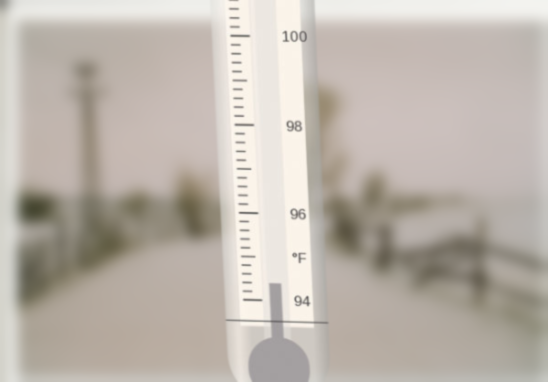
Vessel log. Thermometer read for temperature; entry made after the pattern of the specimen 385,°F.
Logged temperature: 94.4,°F
